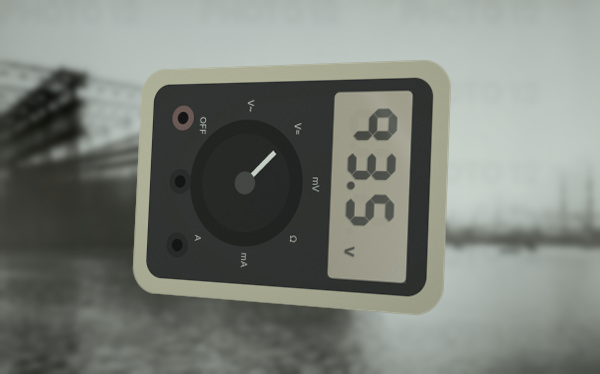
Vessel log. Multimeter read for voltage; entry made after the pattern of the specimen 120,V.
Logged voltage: 93.5,V
